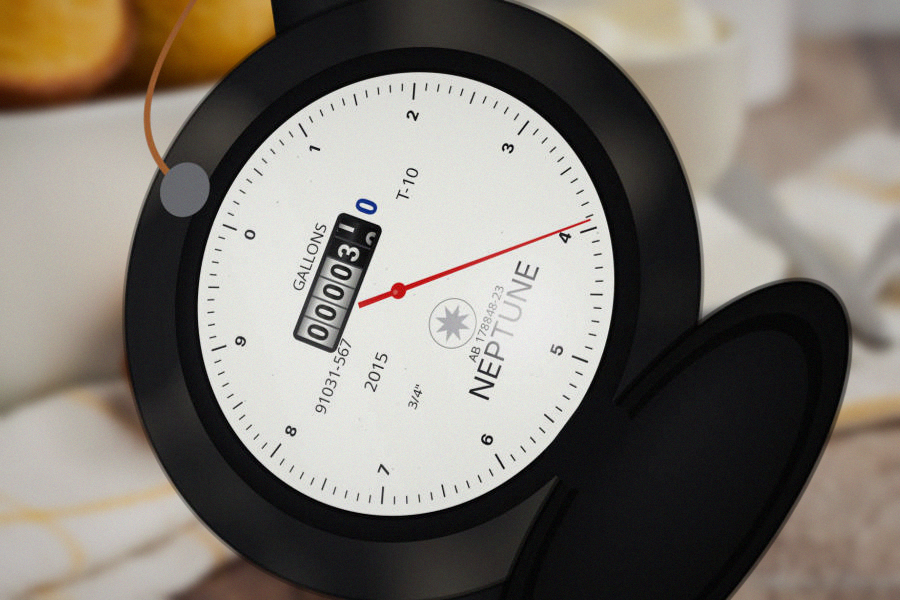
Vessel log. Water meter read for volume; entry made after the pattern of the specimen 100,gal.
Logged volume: 313.9,gal
